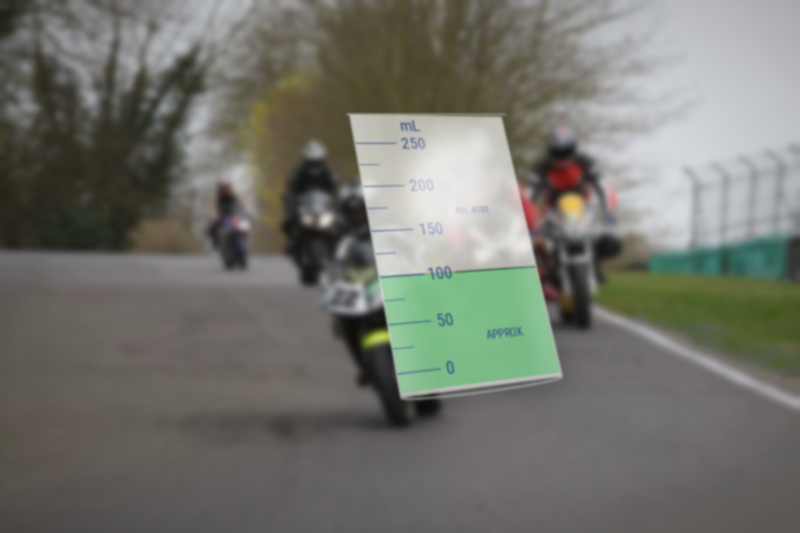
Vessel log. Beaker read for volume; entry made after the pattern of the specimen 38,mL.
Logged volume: 100,mL
